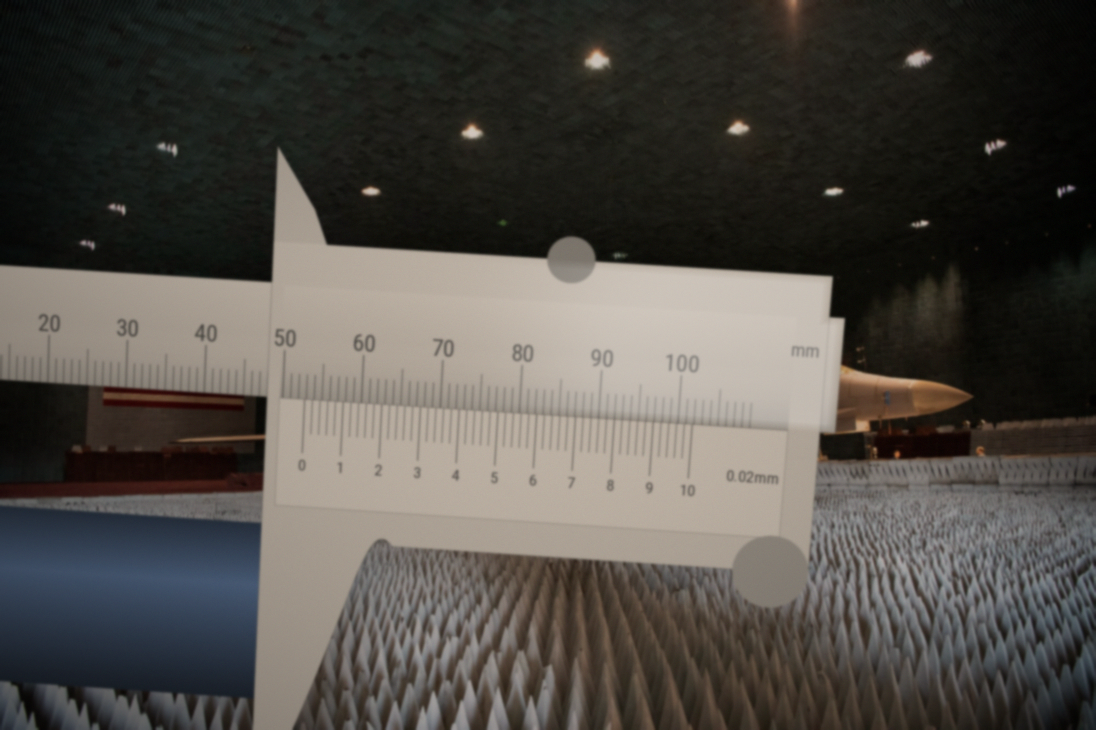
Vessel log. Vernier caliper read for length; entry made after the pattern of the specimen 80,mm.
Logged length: 52.8,mm
